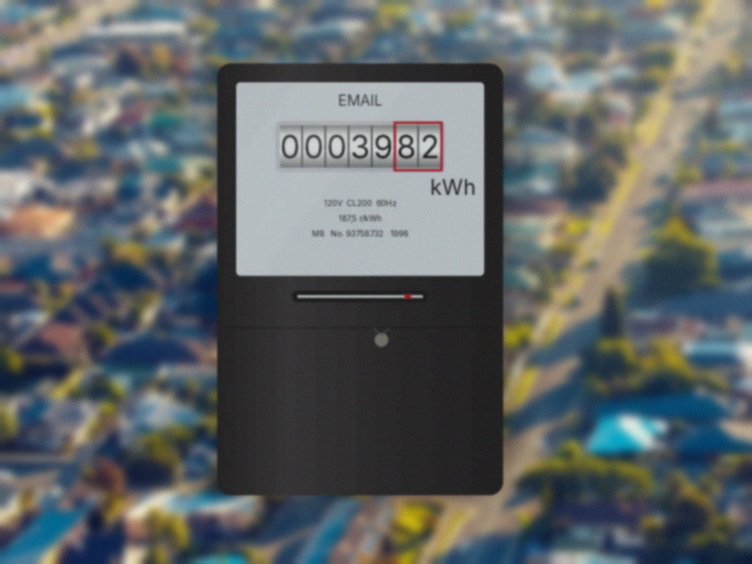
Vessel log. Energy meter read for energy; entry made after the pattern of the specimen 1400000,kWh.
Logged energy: 39.82,kWh
